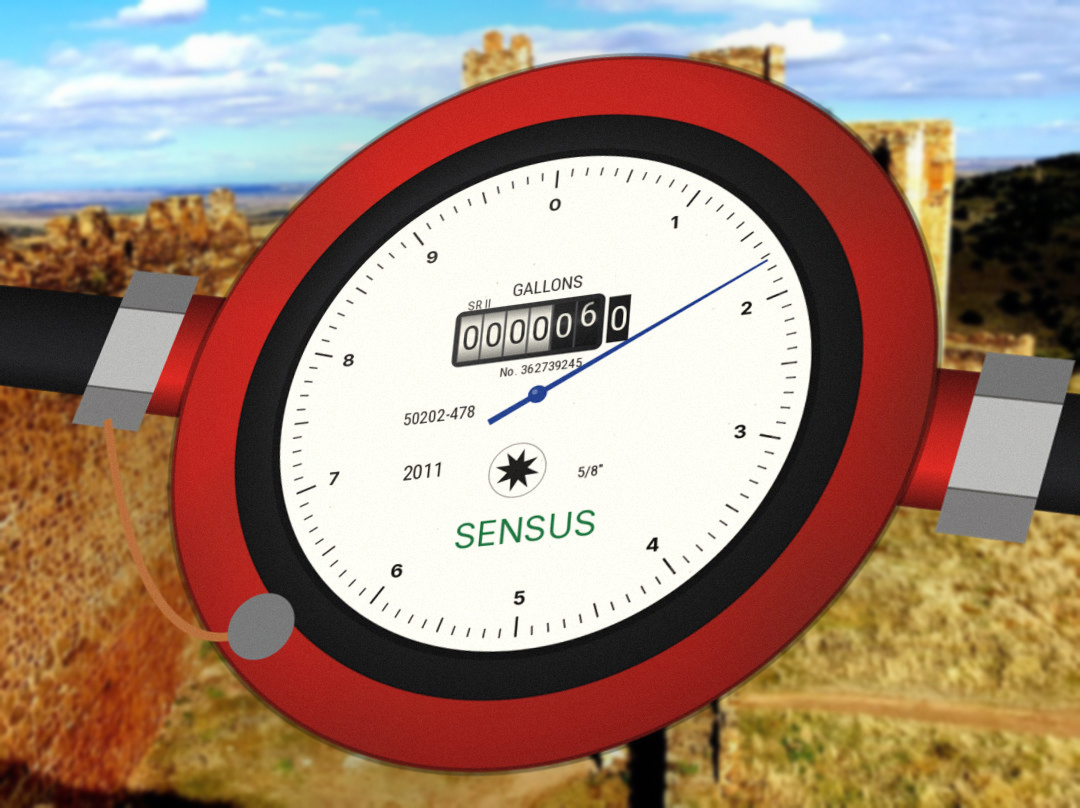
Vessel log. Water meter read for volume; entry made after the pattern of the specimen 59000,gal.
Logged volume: 61.7,gal
